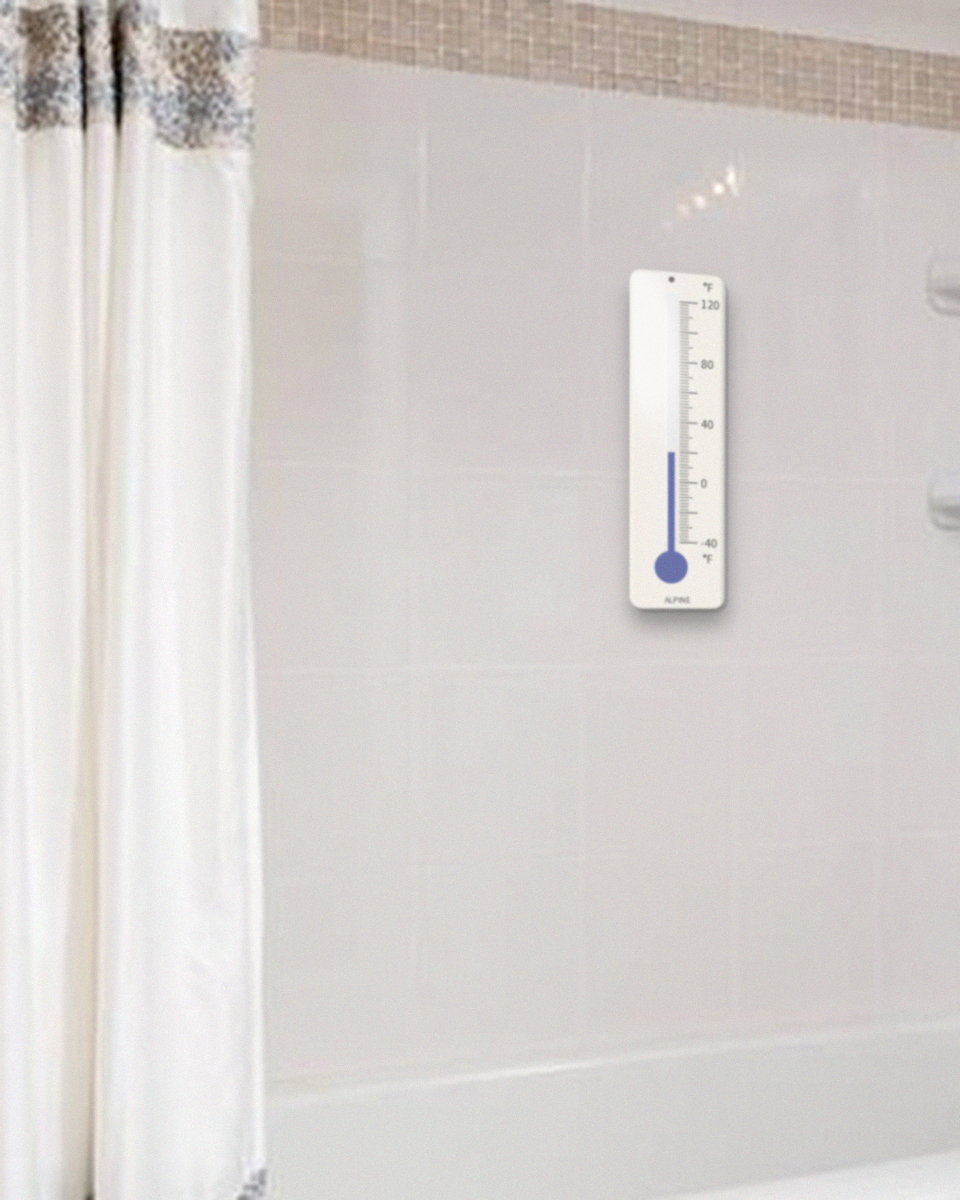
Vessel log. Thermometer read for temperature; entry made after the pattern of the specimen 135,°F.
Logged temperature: 20,°F
